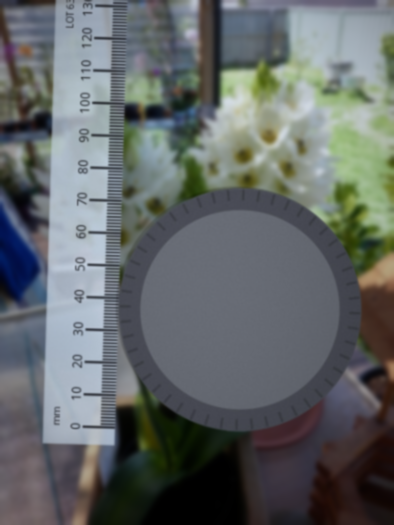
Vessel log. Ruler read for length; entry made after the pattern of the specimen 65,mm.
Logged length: 75,mm
